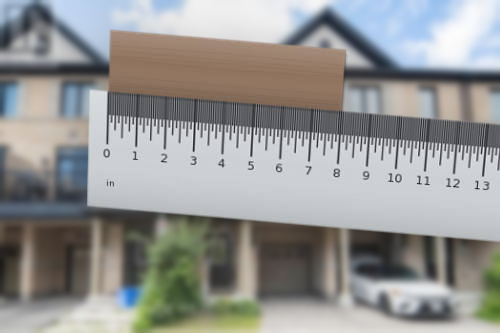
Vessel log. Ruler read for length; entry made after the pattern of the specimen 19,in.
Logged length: 8,in
